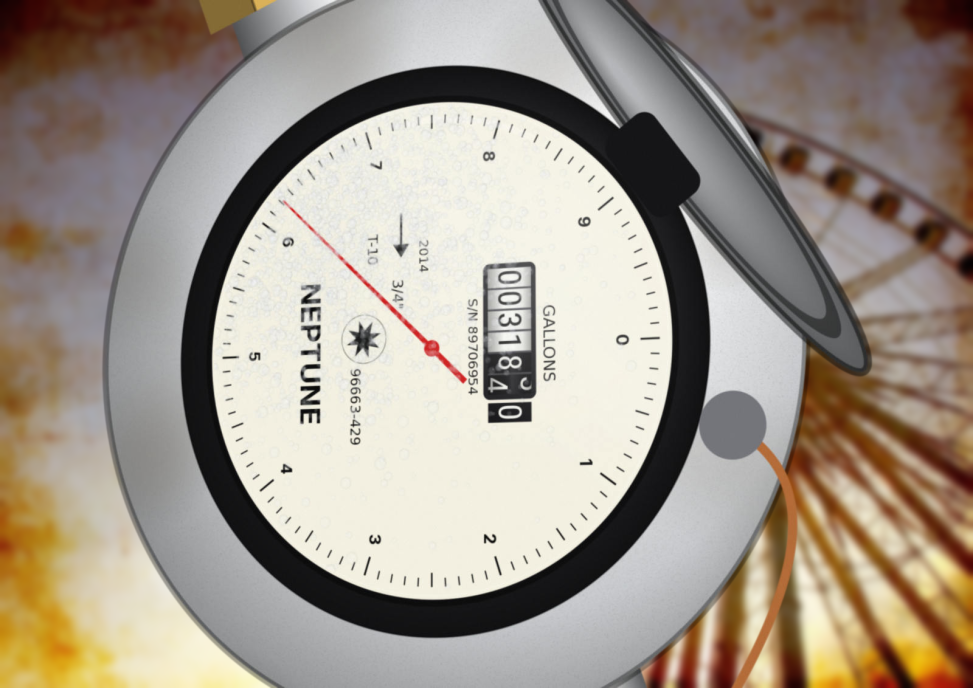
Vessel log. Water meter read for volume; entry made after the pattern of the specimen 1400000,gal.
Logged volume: 31836.2,gal
